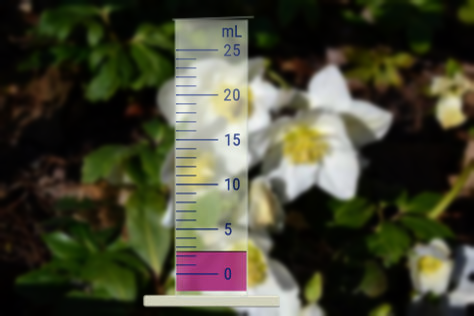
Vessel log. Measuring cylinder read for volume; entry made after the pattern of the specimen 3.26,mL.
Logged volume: 2.5,mL
